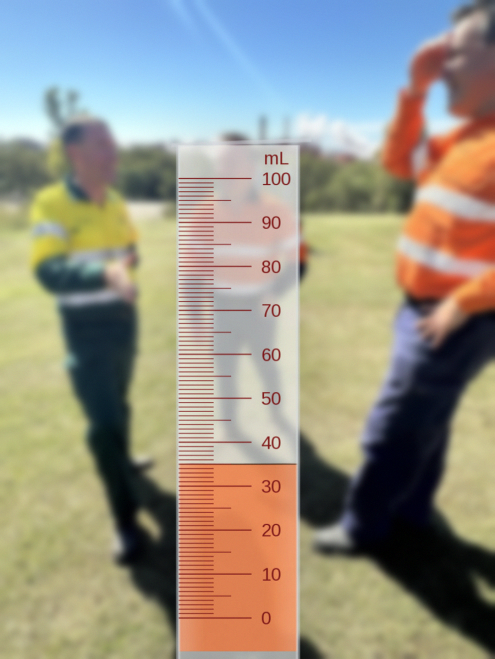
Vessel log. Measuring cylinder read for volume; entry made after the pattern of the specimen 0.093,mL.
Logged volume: 35,mL
